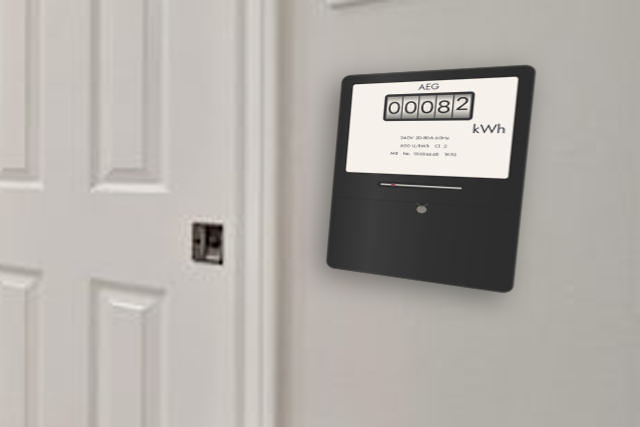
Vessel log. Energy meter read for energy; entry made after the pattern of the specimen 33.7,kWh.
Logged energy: 82,kWh
